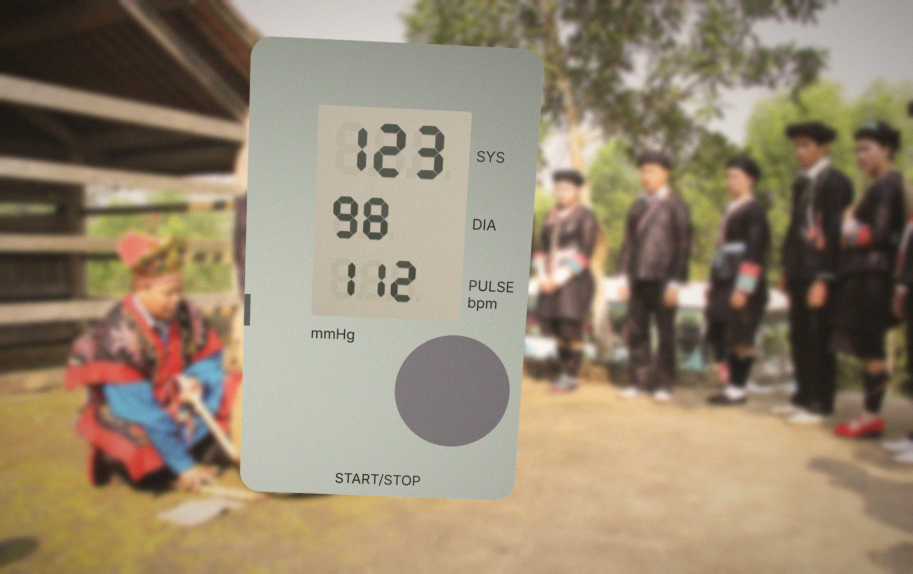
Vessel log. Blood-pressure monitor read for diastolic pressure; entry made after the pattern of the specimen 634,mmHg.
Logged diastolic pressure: 98,mmHg
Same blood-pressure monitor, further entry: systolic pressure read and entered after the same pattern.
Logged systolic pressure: 123,mmHg
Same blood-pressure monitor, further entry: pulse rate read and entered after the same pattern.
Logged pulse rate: 112,bpm
